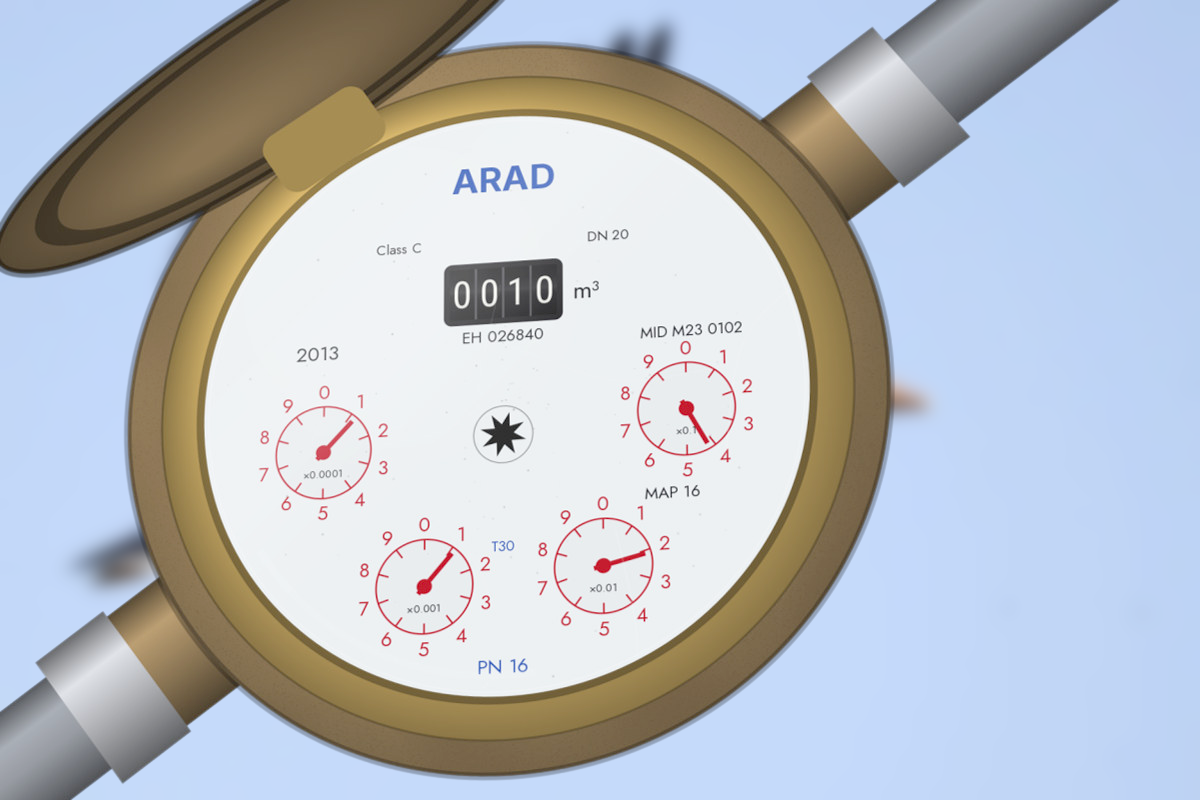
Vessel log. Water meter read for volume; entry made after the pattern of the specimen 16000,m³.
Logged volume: 10.4211,m³
